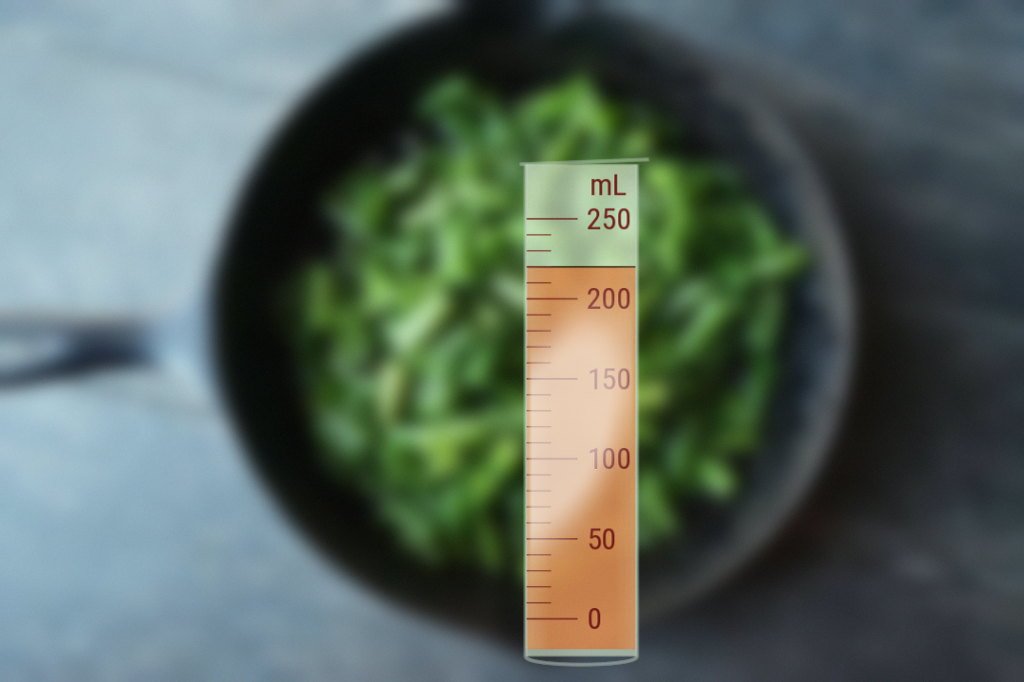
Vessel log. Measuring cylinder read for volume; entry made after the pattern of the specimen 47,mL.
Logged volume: 220,mL
